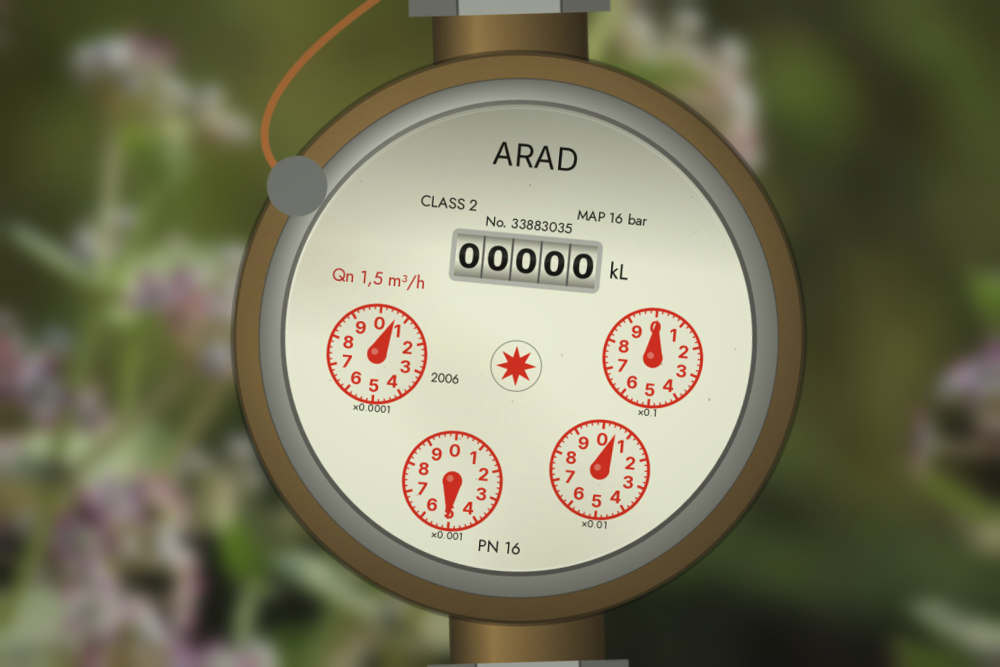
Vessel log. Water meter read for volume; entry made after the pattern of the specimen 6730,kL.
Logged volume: 0.0050,kL
